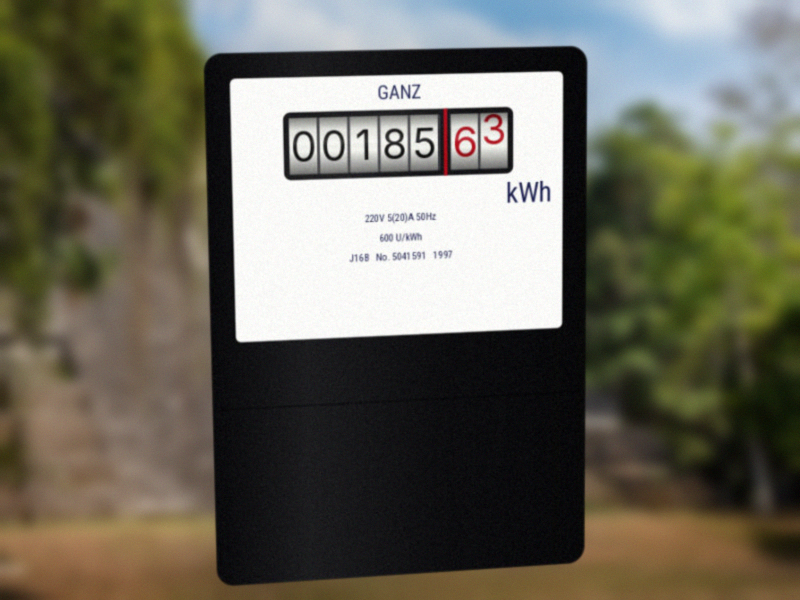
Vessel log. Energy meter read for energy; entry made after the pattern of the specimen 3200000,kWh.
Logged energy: 185.63,kWh
